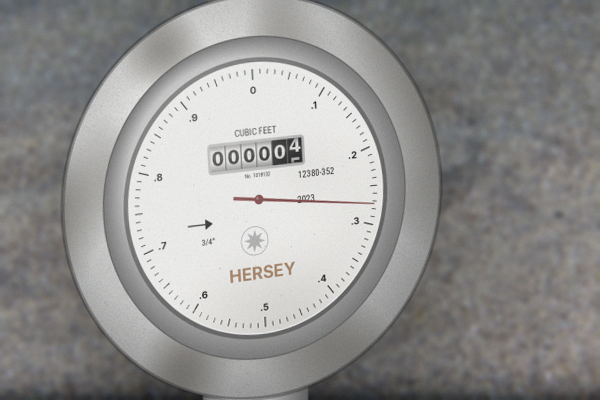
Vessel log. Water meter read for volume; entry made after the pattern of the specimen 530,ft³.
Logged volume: 4.27,ft³
